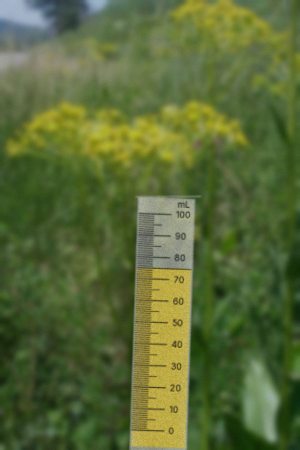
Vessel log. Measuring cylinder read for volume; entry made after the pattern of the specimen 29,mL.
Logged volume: 75,mL
